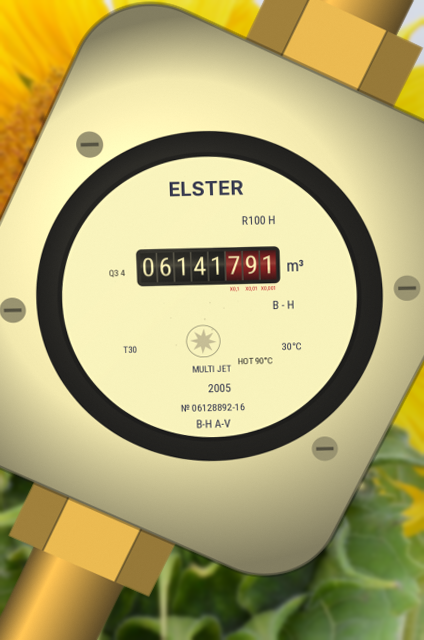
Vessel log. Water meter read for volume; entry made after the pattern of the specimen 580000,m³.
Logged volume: 6141.791,m³
